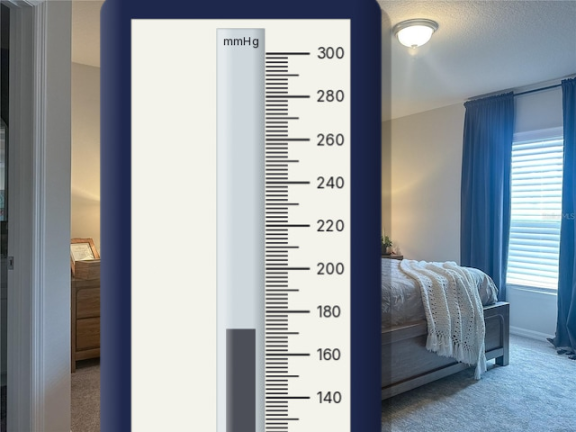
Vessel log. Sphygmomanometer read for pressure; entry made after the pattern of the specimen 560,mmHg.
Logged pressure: 172,mmHg
